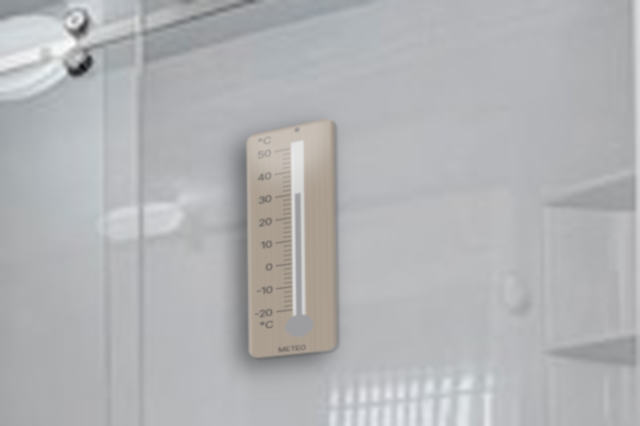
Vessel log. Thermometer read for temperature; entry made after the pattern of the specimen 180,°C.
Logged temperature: 30,°C
